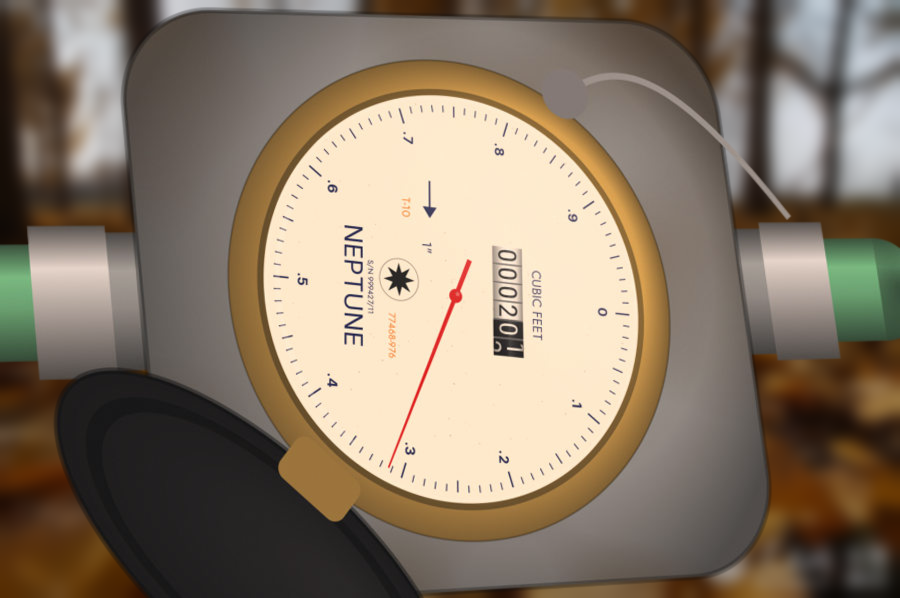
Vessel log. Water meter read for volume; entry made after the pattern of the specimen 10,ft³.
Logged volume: 201.31,ft³
